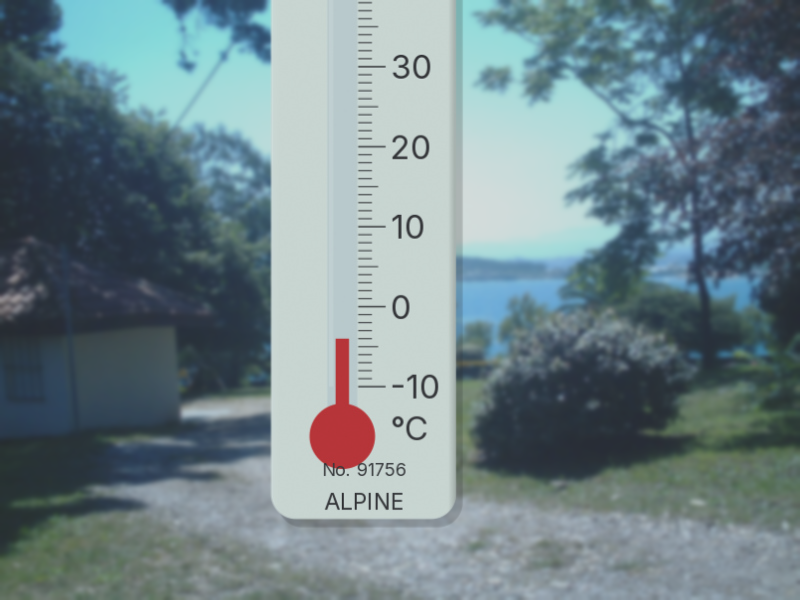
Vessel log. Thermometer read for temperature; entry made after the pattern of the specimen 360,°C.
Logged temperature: -4,°C
